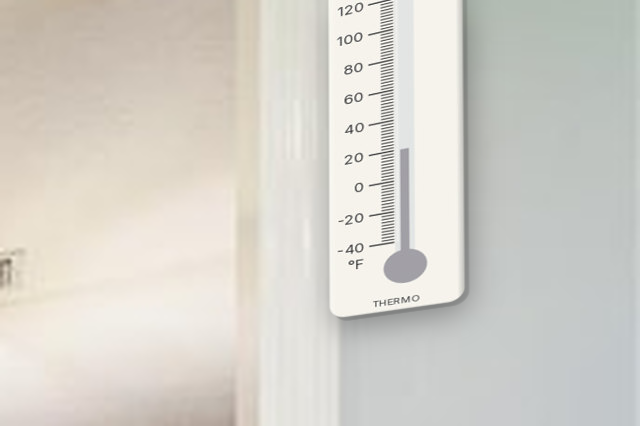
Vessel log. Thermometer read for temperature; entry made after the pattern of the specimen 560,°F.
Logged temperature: 20,°F
